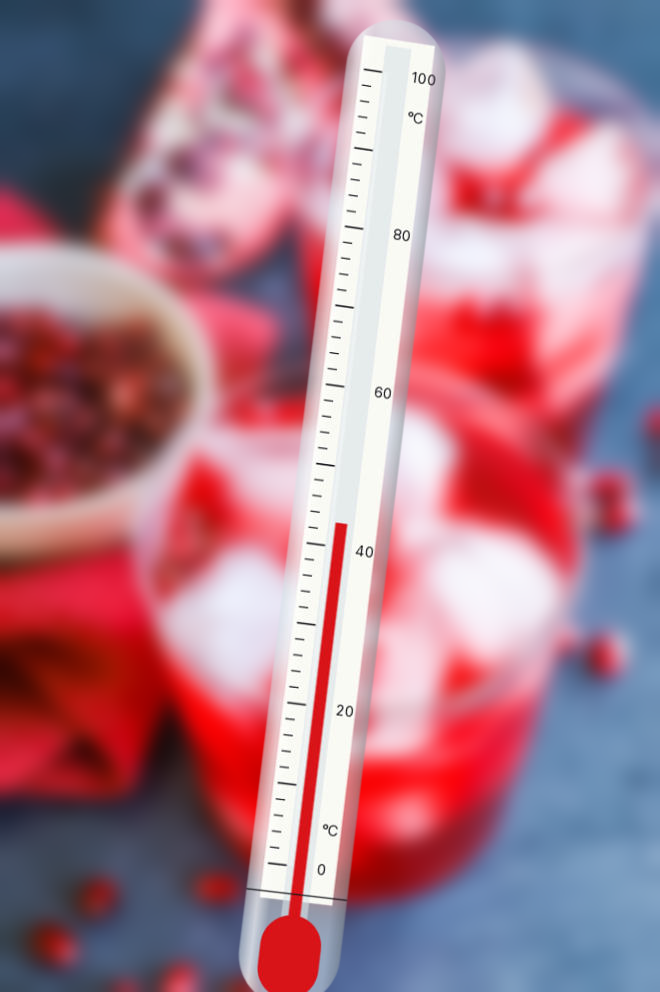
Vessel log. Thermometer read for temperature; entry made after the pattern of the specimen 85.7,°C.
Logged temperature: 43,°C
